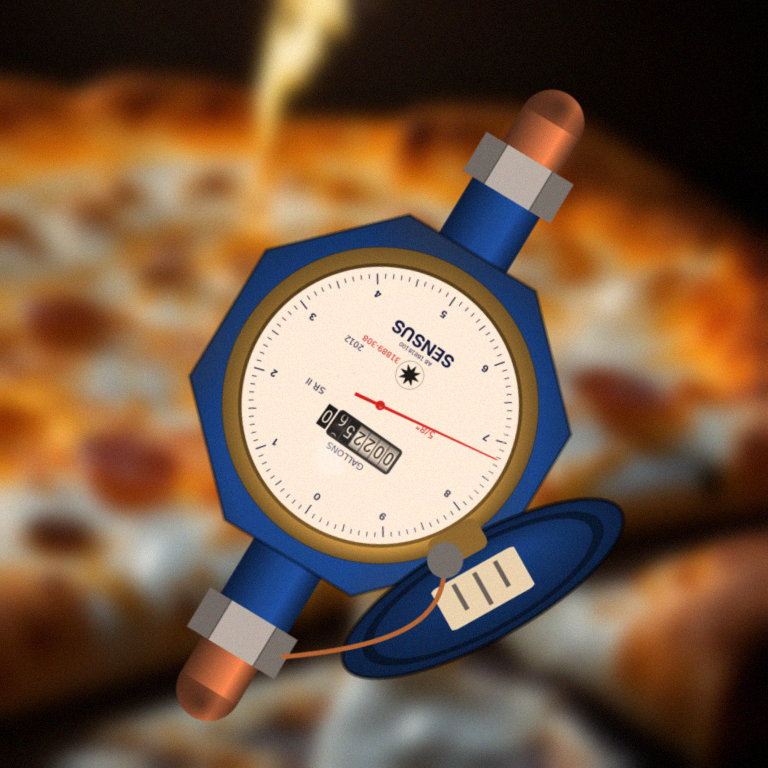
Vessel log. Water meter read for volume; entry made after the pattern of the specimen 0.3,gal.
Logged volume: 22557.2,gal
